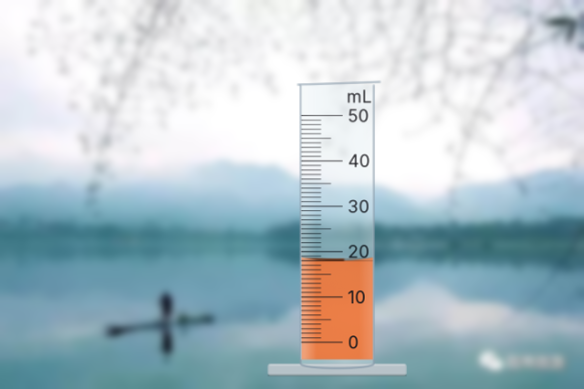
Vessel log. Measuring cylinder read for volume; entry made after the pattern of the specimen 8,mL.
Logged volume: 18,mL
